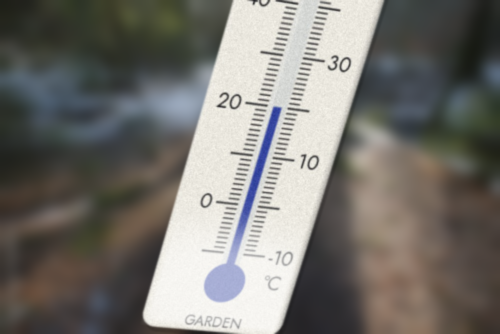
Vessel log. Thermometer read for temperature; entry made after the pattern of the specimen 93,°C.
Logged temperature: 20,°C
